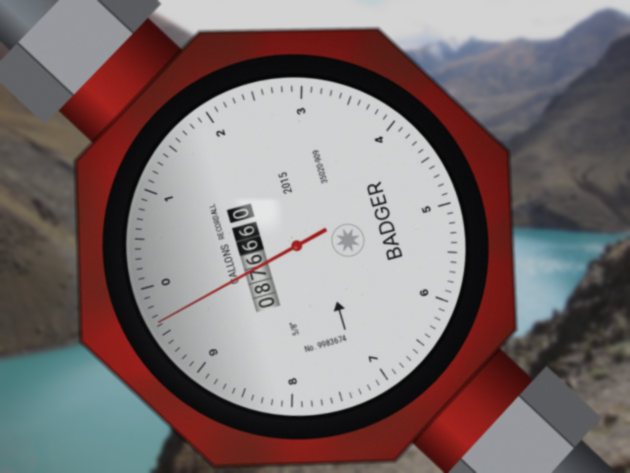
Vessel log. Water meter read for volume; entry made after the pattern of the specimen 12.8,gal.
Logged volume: 876659.6,gal
